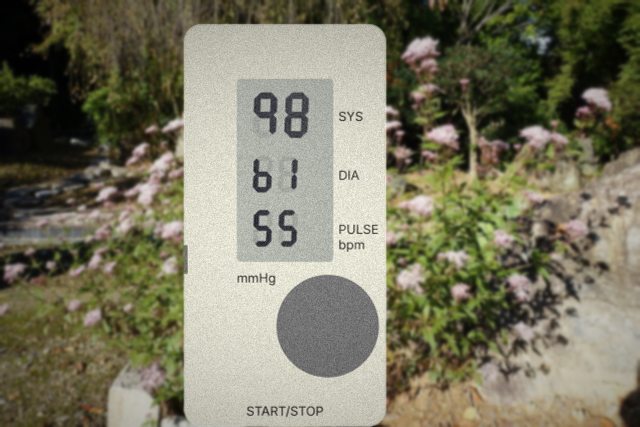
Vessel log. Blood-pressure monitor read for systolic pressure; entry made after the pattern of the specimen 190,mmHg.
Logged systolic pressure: 98,mmHg
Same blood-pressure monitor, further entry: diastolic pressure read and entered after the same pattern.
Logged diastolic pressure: 61,mmHg
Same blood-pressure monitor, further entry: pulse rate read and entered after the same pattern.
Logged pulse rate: 55,bpm
